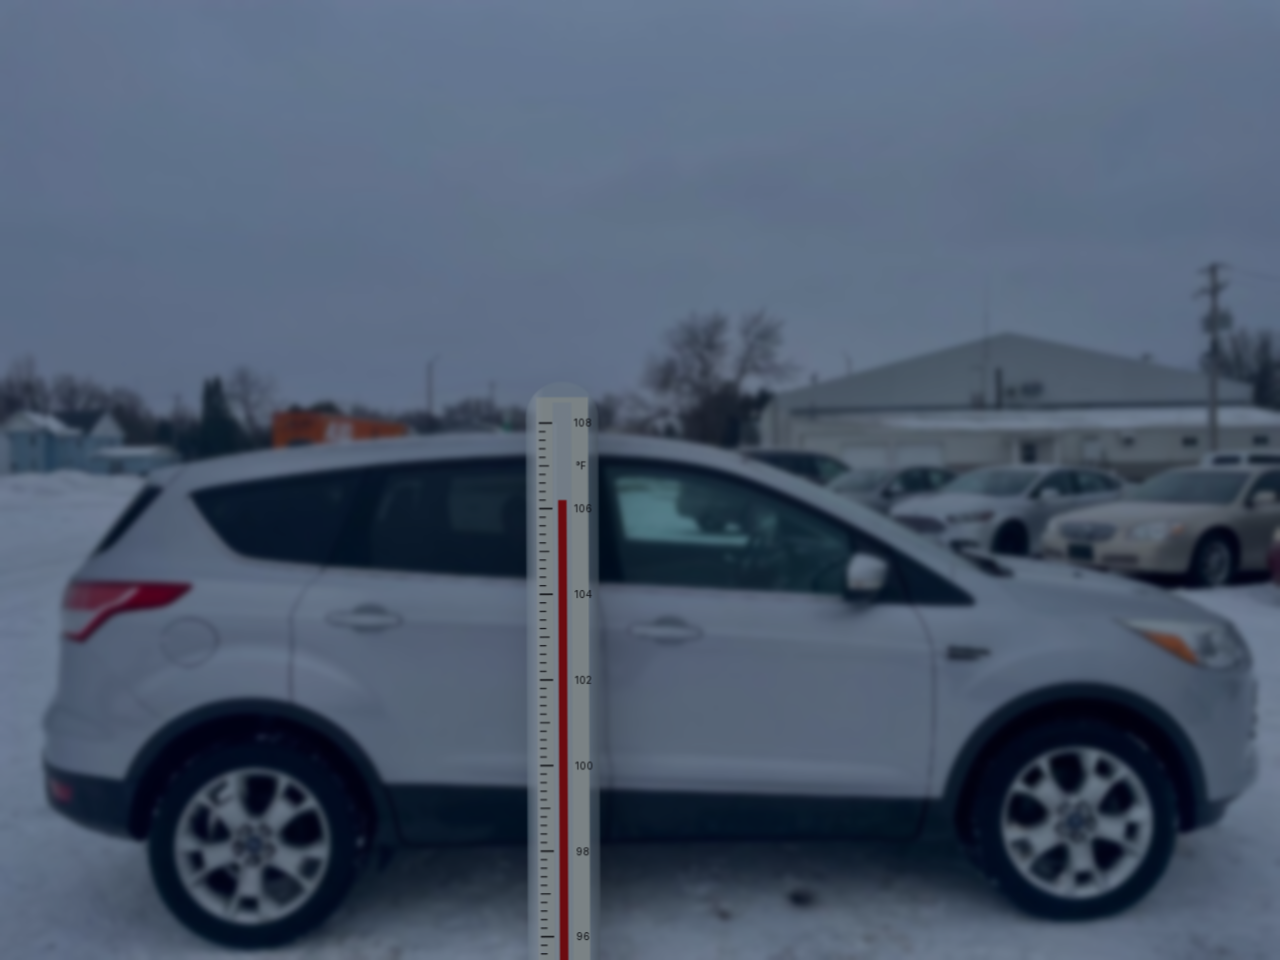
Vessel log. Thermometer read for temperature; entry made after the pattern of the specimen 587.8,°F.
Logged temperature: 106.2,°F
